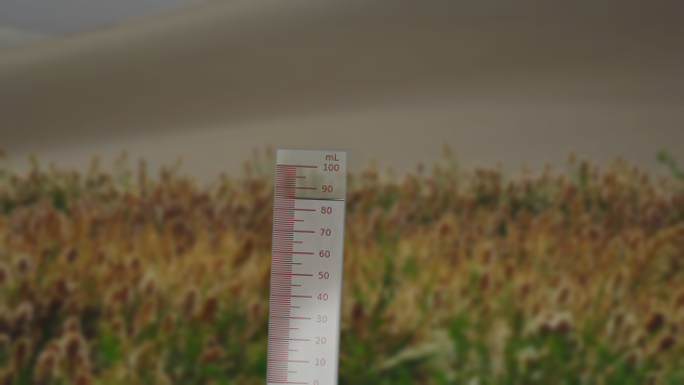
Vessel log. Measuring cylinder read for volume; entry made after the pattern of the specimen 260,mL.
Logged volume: 85,mL
